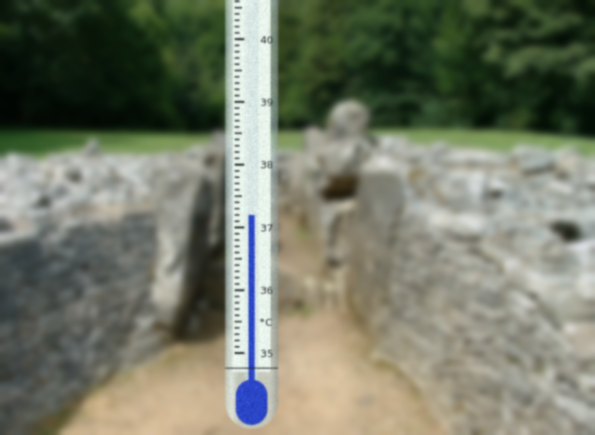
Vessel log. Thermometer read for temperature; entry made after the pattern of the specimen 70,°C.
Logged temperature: 37.2,°C
